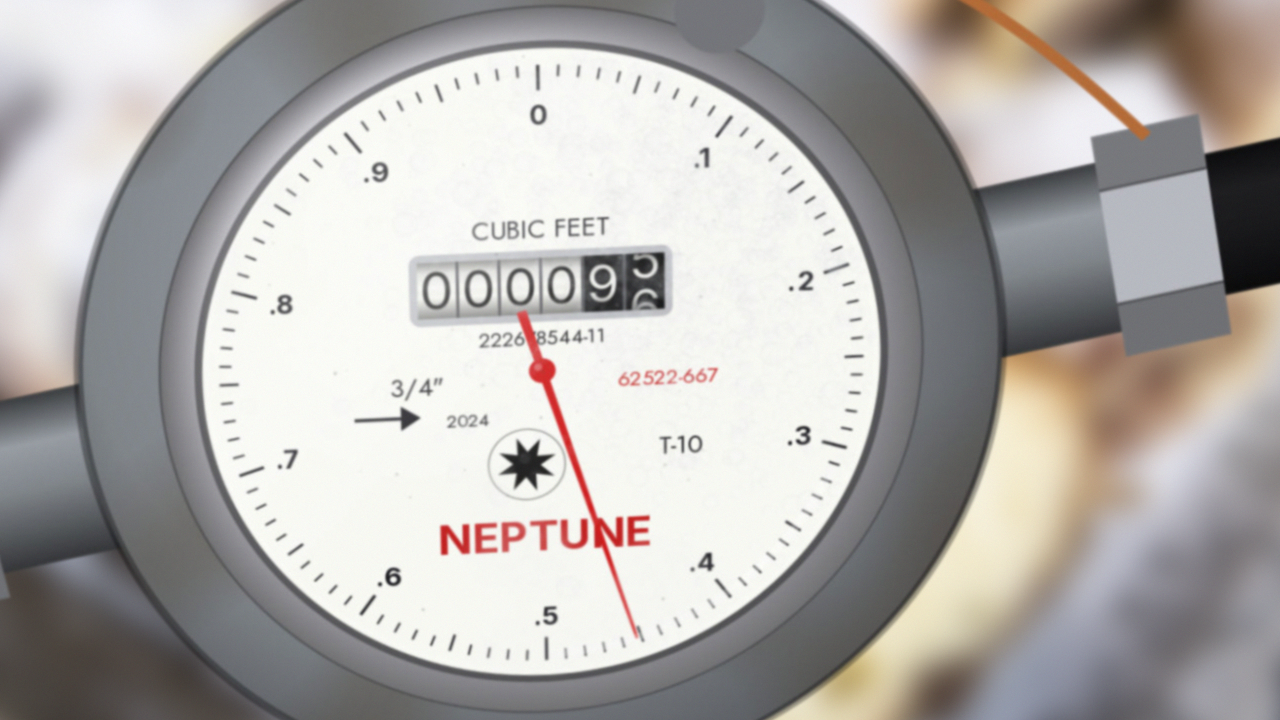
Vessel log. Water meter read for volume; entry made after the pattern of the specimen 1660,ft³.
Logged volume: 95.45,ft³
